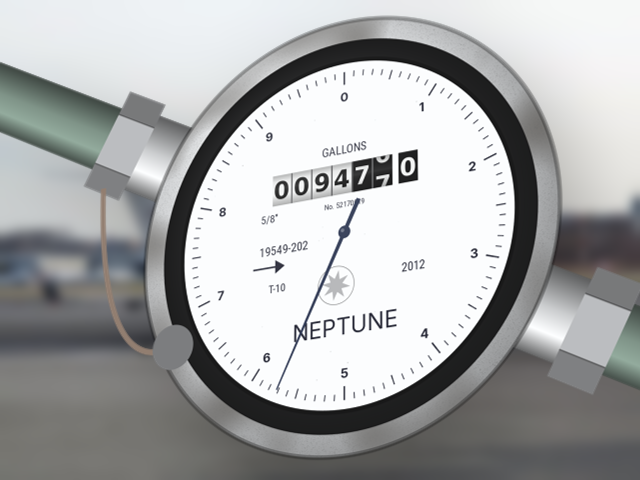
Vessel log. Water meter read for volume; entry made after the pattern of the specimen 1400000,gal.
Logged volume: 94765.7,gal
